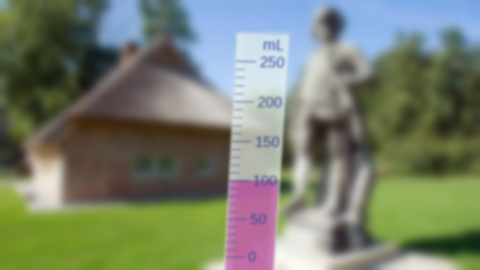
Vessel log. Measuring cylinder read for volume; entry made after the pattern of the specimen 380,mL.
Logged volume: 100,mL
